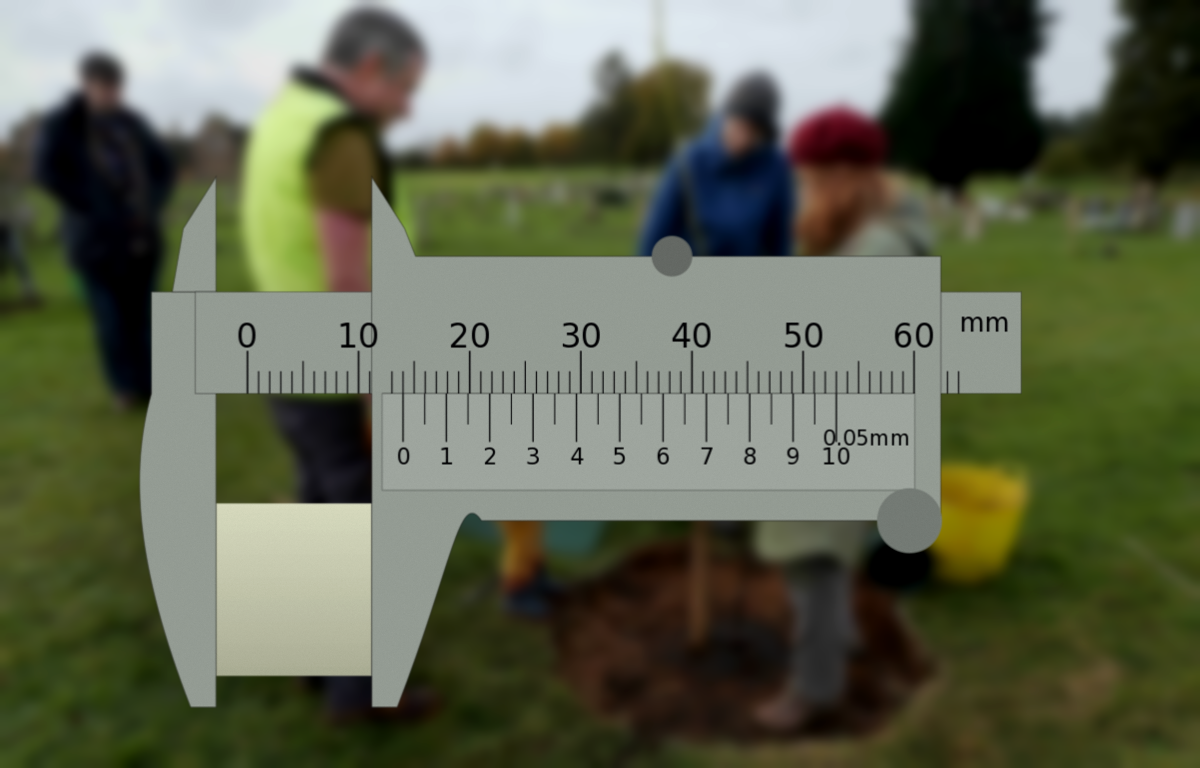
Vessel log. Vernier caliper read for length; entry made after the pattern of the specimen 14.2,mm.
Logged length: 14.0,mm
